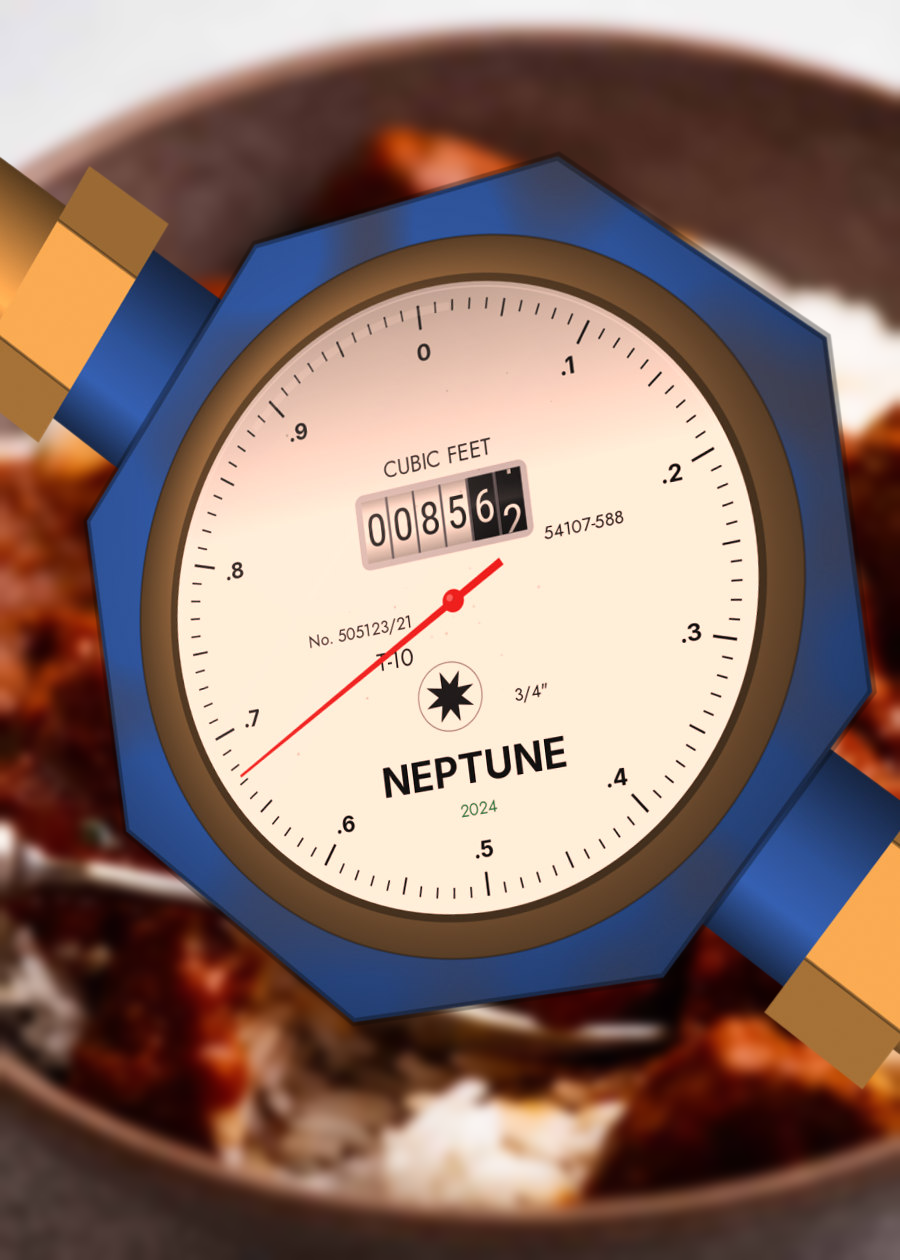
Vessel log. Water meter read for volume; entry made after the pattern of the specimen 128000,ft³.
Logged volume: 8561.67,ft³
